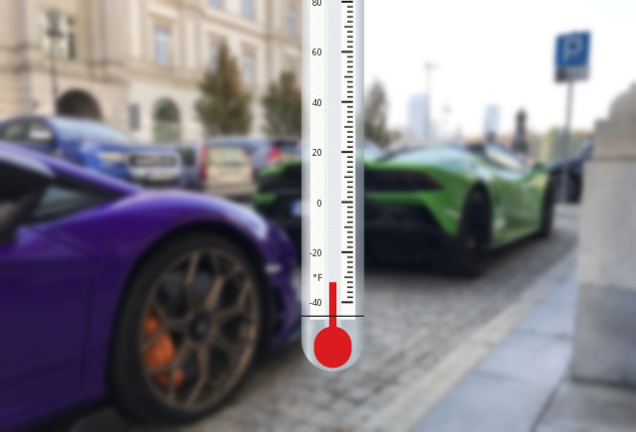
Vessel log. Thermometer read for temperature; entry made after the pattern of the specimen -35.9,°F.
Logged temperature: -32,°F
